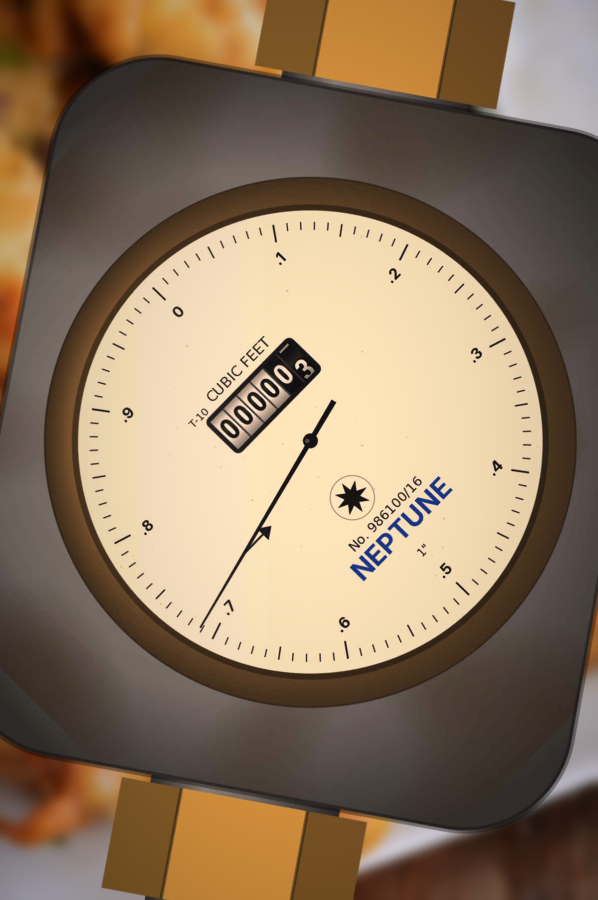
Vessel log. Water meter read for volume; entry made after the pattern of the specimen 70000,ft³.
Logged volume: 2.71,ft³
